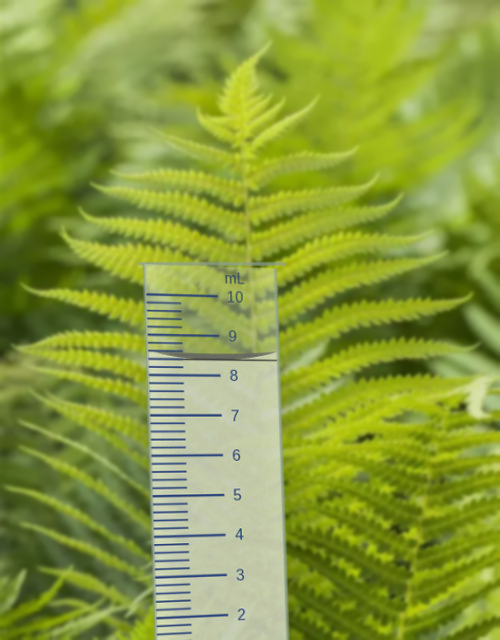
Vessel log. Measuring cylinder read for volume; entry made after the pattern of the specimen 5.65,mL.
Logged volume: 8.4,mL
